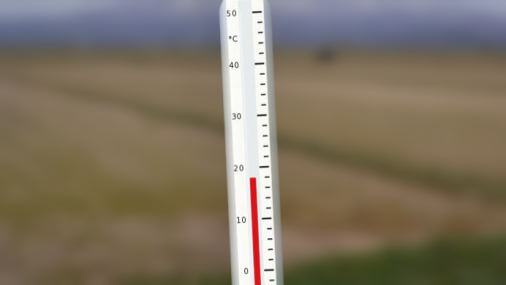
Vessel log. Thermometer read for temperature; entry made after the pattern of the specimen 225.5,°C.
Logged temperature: 18,°C
